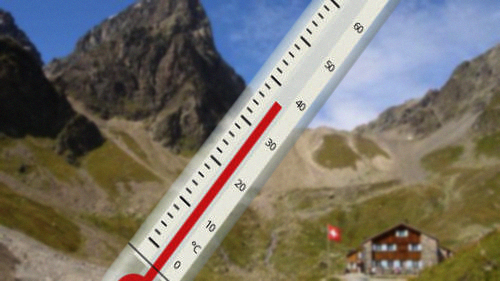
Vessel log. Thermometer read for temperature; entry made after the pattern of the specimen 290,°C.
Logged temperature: 37,°C
